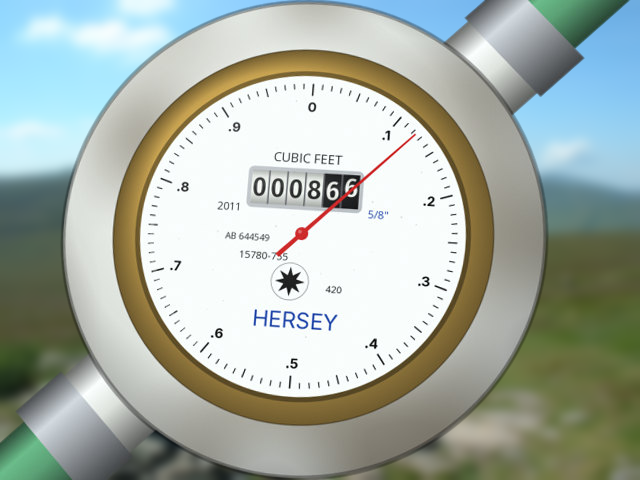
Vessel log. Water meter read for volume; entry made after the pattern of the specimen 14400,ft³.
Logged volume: 866.12,ft³
